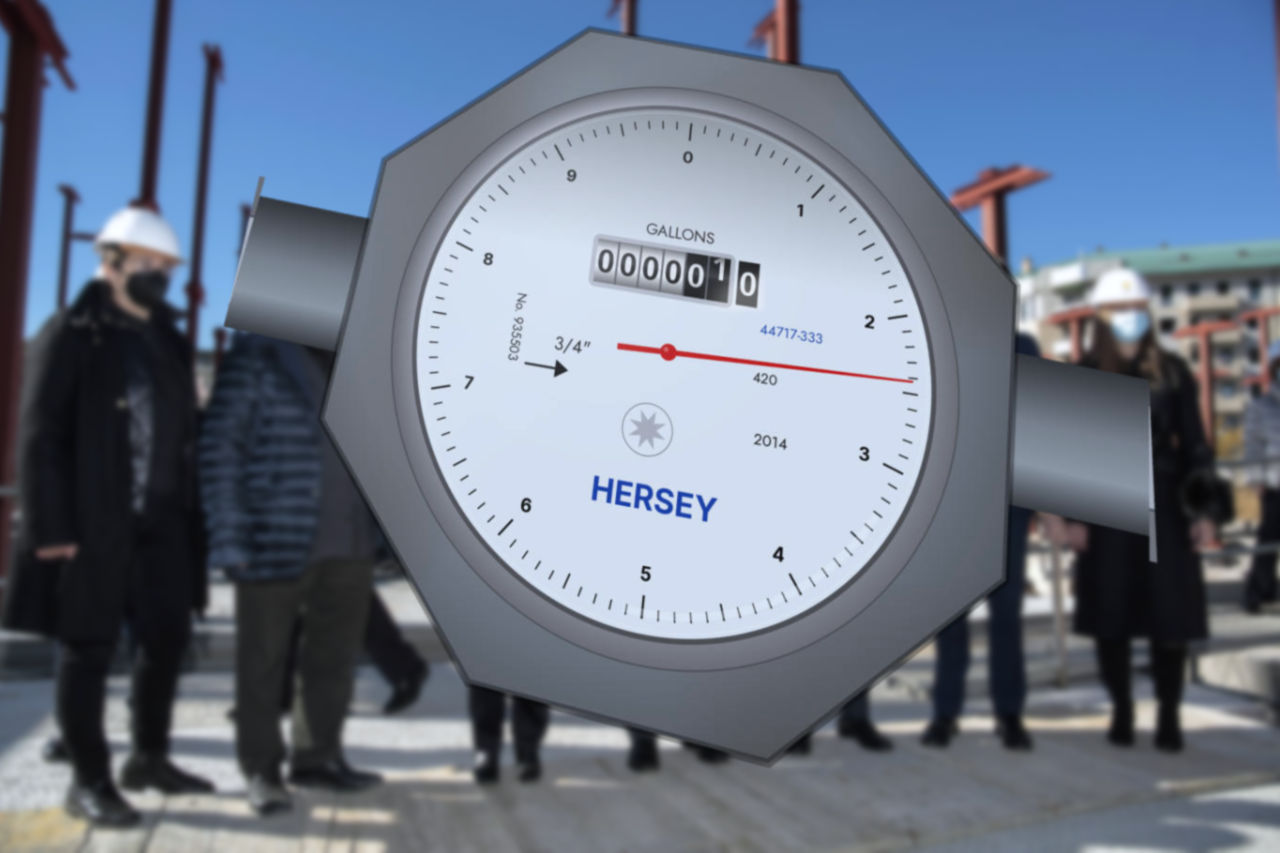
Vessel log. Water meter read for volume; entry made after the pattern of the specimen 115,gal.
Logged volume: 12.4,gal
